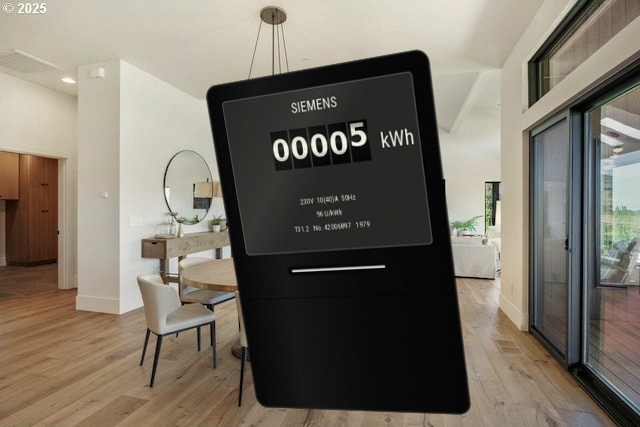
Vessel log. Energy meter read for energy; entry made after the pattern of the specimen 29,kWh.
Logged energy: 5,kWh
